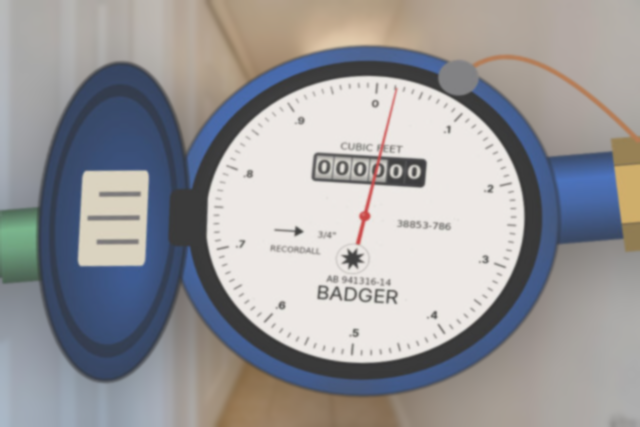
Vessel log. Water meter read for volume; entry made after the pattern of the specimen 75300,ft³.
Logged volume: 0.02,ft³
